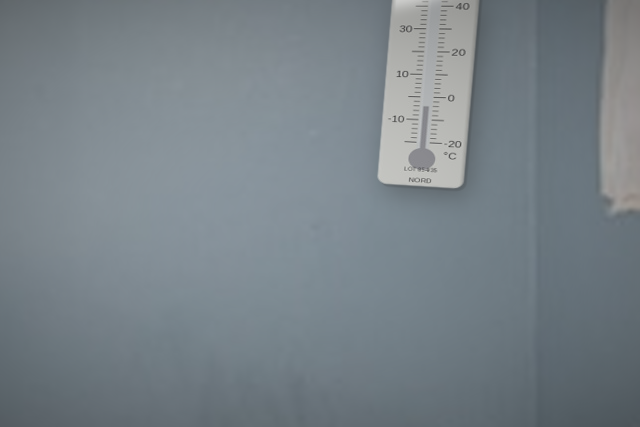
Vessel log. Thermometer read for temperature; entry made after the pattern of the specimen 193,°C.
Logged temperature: -4,°C
